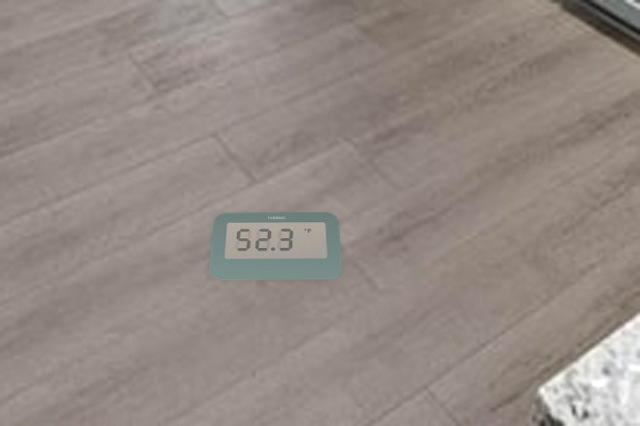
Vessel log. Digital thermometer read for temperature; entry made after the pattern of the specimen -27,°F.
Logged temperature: 52.3,°F
